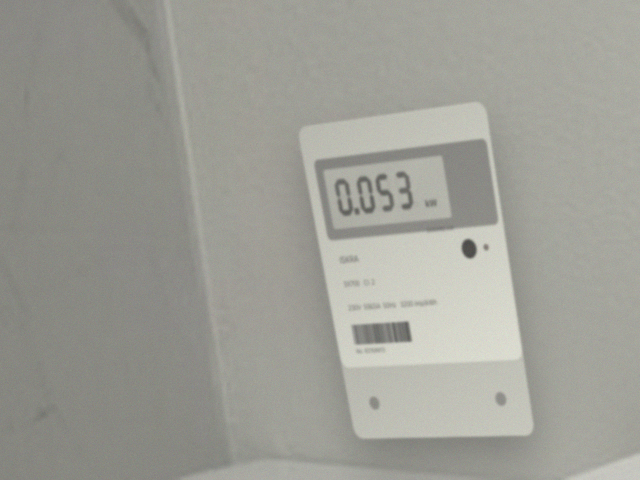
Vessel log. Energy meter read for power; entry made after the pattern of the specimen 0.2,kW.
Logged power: 0.053,kW
